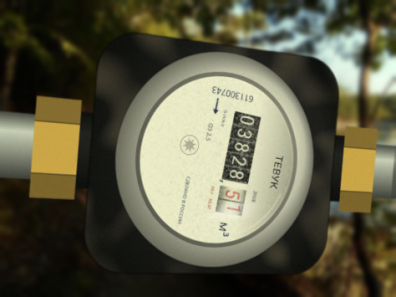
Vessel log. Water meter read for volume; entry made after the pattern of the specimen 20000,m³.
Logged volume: 3828.51,m³
